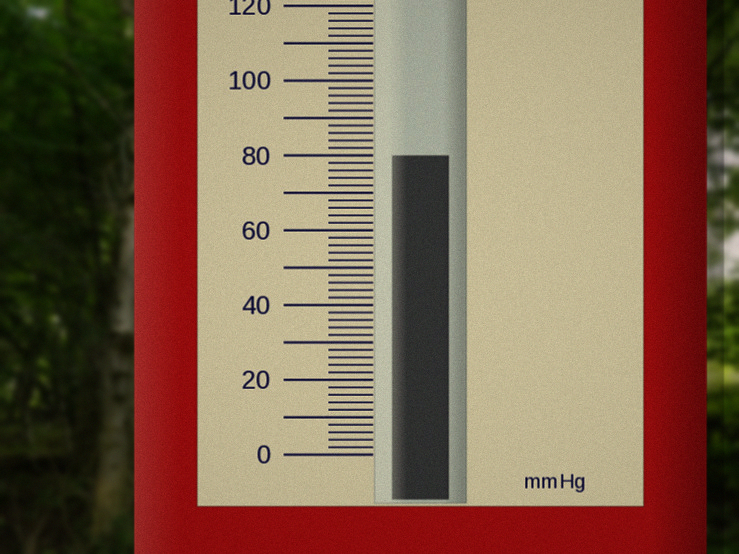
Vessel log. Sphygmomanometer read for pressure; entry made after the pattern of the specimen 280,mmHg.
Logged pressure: 80,mmHg
